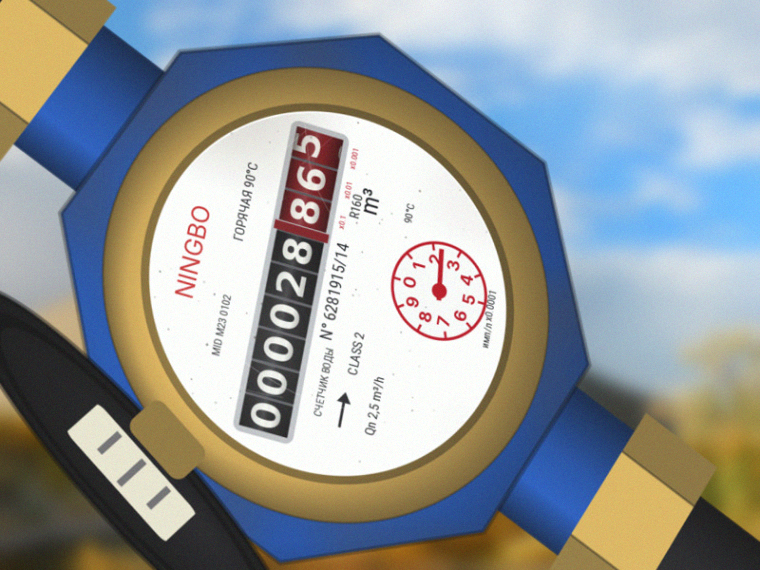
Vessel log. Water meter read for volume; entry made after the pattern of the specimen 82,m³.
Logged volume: 28.8652,m³
